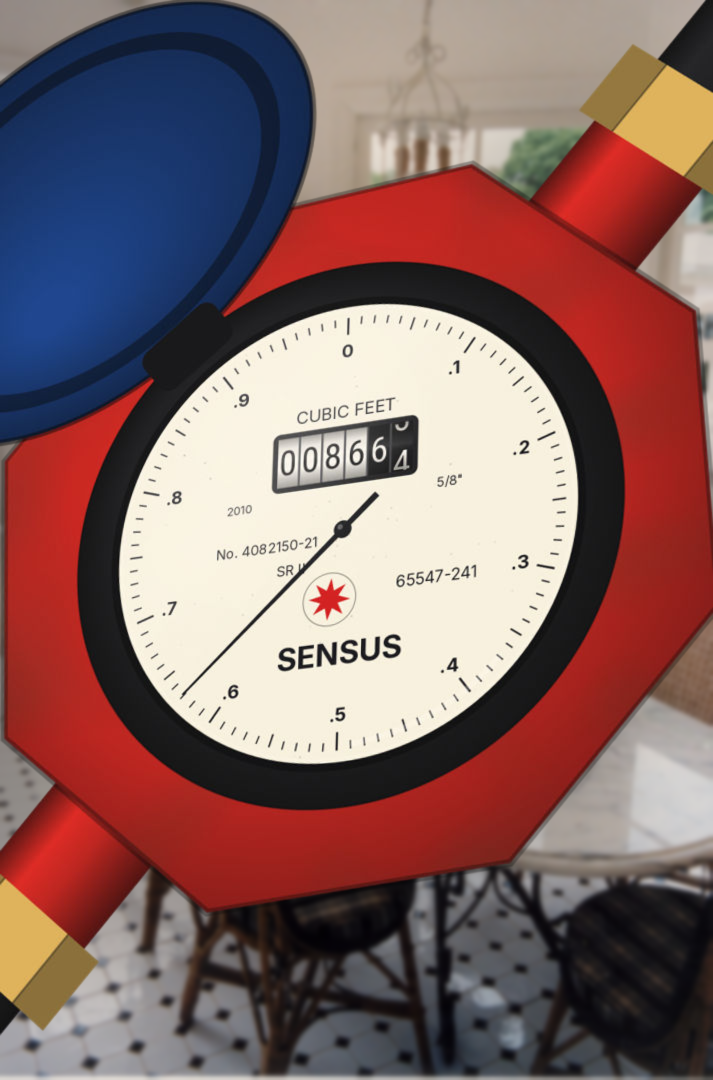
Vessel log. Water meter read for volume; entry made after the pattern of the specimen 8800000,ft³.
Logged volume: 8663.63,ft³
